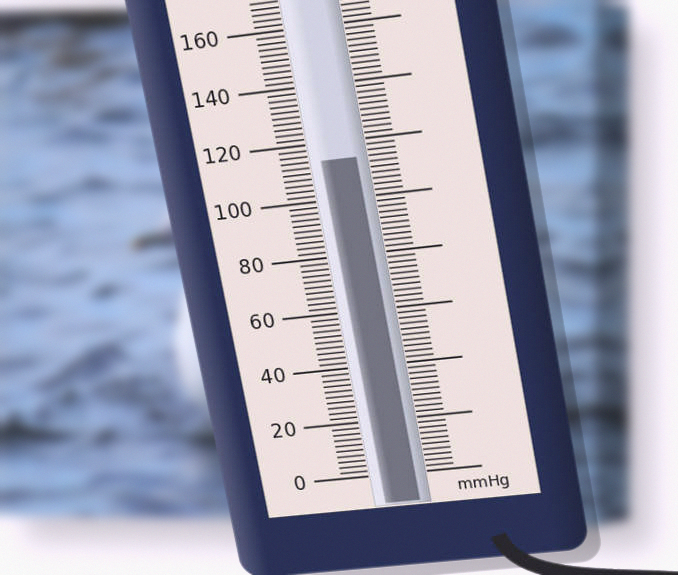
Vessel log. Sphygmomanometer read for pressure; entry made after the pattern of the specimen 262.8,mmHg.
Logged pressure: 114,mmHg
